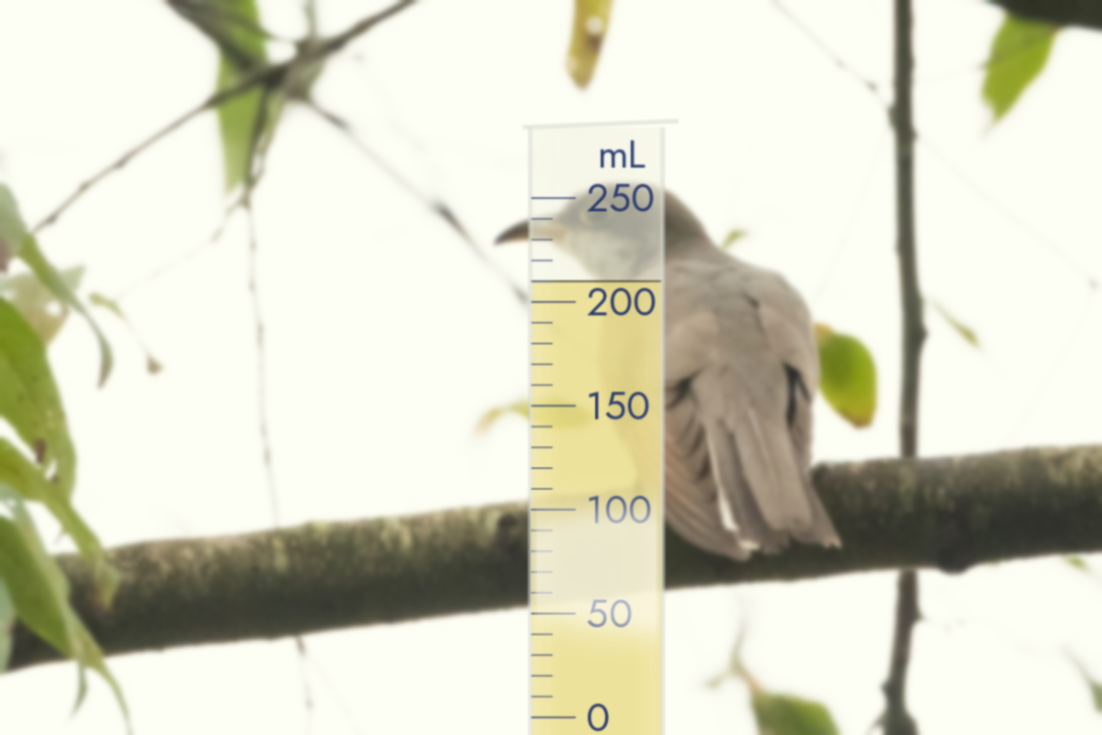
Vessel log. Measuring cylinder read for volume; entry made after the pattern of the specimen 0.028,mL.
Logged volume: 210,mL
